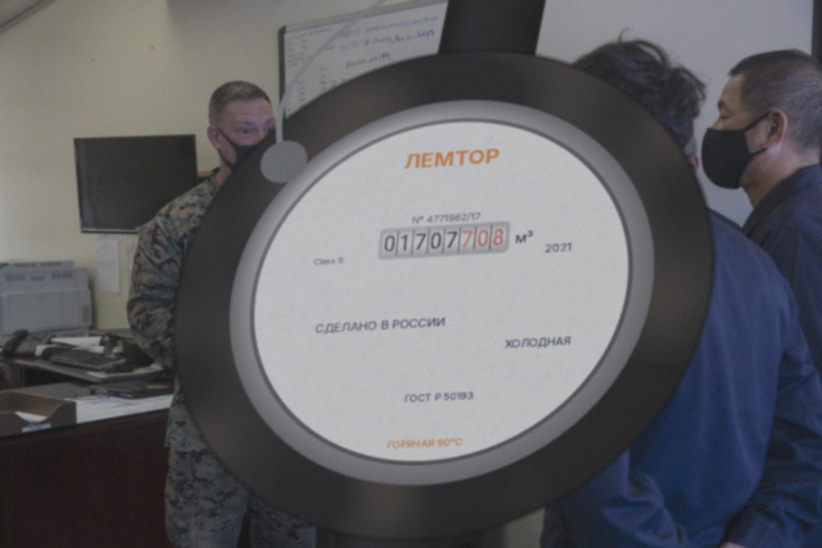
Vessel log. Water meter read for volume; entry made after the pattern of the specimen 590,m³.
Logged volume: 1707.708,m³
